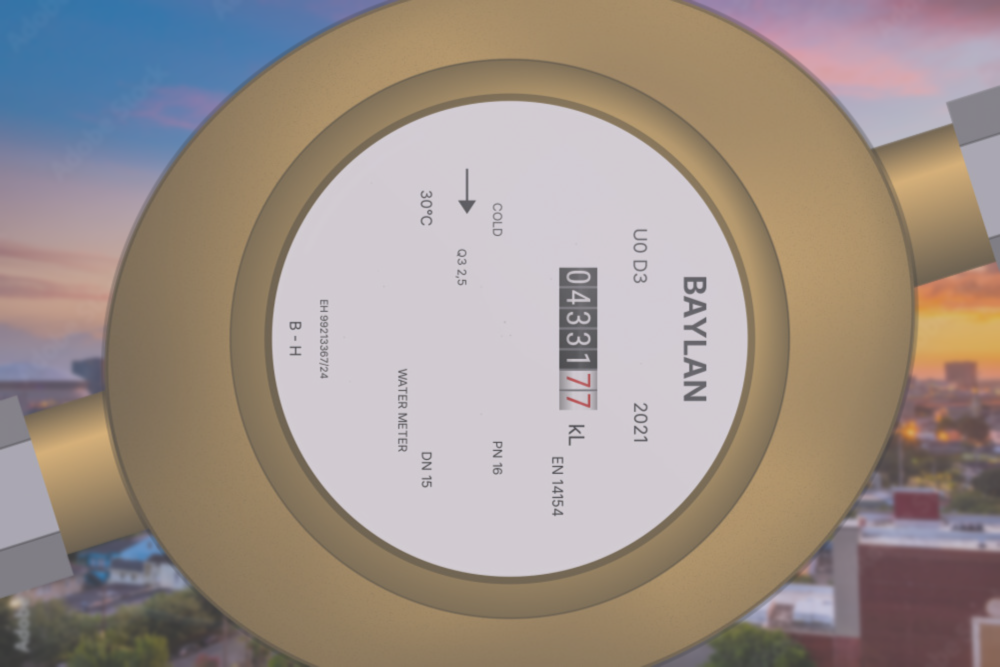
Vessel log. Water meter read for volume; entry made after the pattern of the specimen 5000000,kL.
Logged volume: 4331.77,kL
